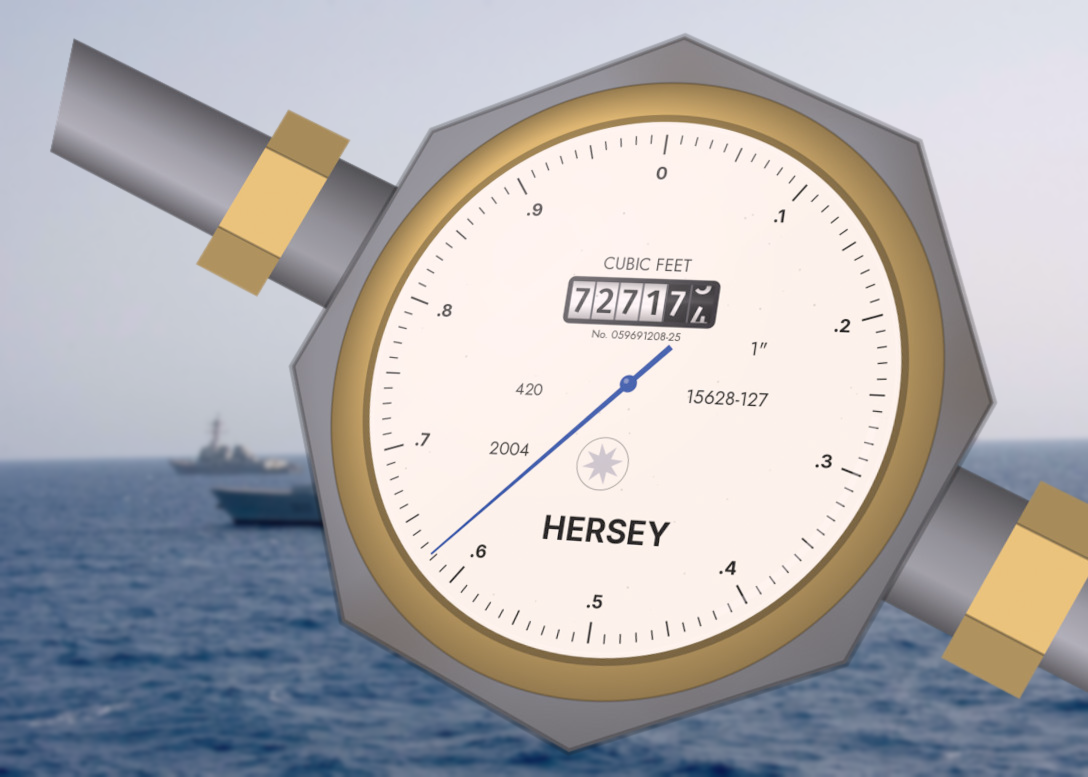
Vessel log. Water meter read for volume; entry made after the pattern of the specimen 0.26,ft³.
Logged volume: 727173.62,ft³
